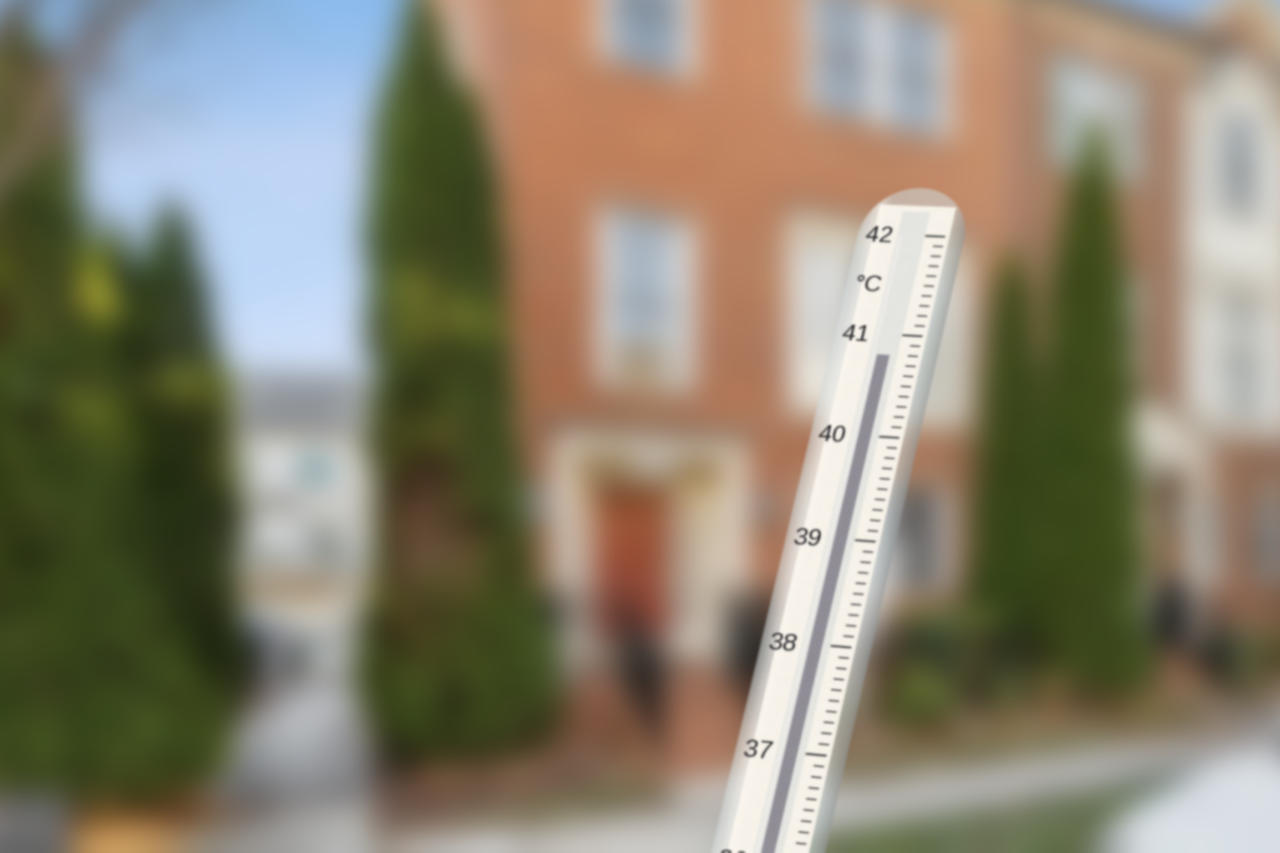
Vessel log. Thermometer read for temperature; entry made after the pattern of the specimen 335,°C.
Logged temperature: 40.8,°C
